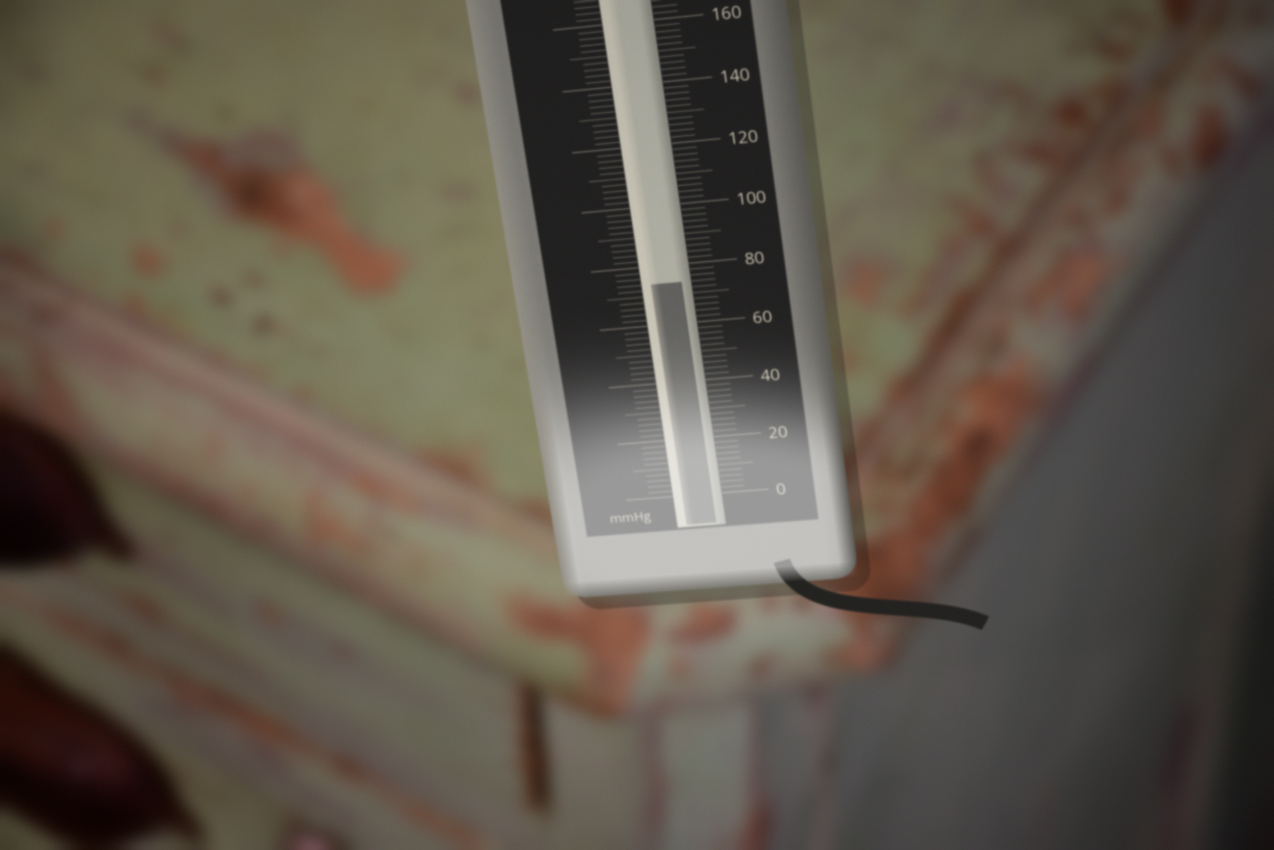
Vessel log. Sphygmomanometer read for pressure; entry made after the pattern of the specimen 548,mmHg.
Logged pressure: 74,mmHg
